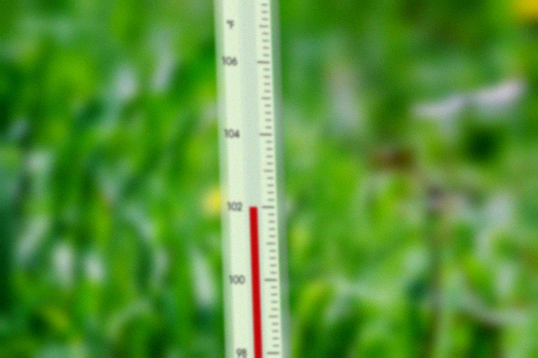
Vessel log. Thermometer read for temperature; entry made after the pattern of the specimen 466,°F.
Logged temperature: 102,°F
